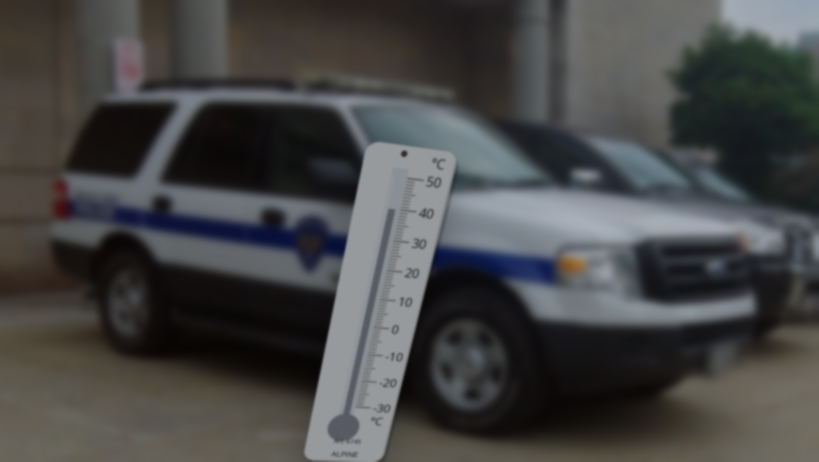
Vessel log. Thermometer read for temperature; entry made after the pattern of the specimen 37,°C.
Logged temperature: 40,°C
